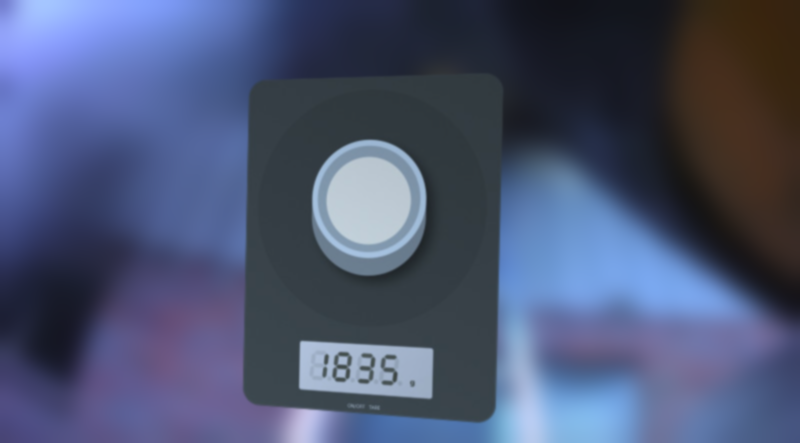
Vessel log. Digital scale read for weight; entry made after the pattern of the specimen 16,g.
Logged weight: 1835,g
